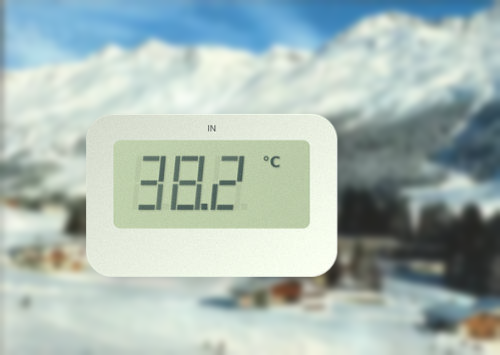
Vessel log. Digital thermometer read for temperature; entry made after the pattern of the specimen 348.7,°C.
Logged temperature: 38.2,°C
